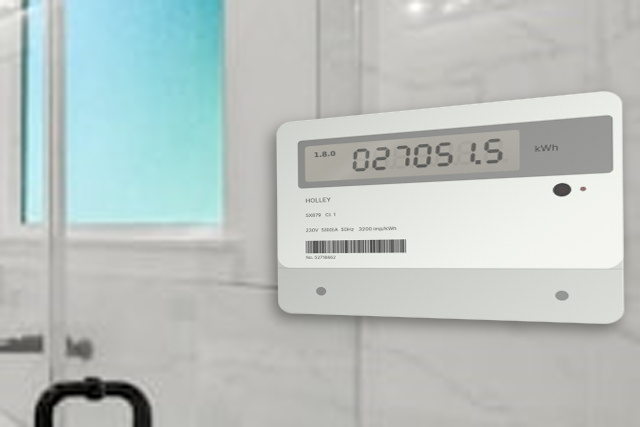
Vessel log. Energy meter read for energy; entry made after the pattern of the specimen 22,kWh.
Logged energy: 27051.5,kWh
